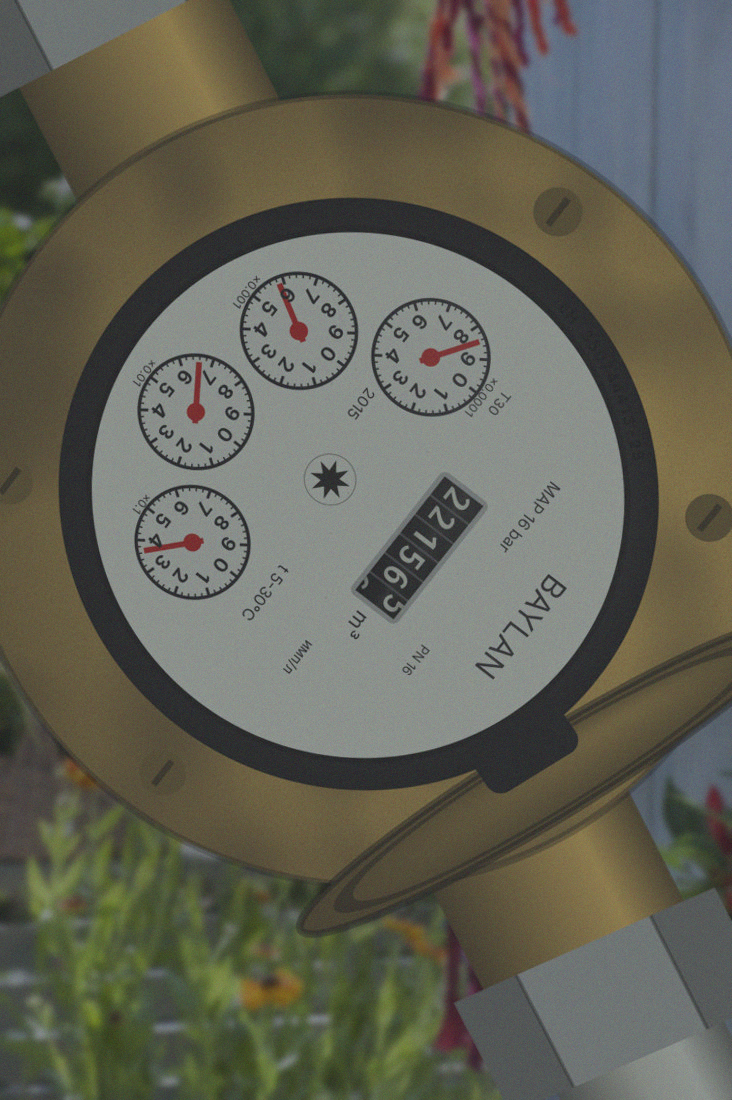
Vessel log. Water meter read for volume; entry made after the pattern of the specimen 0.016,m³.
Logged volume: 221565.3658,m³
